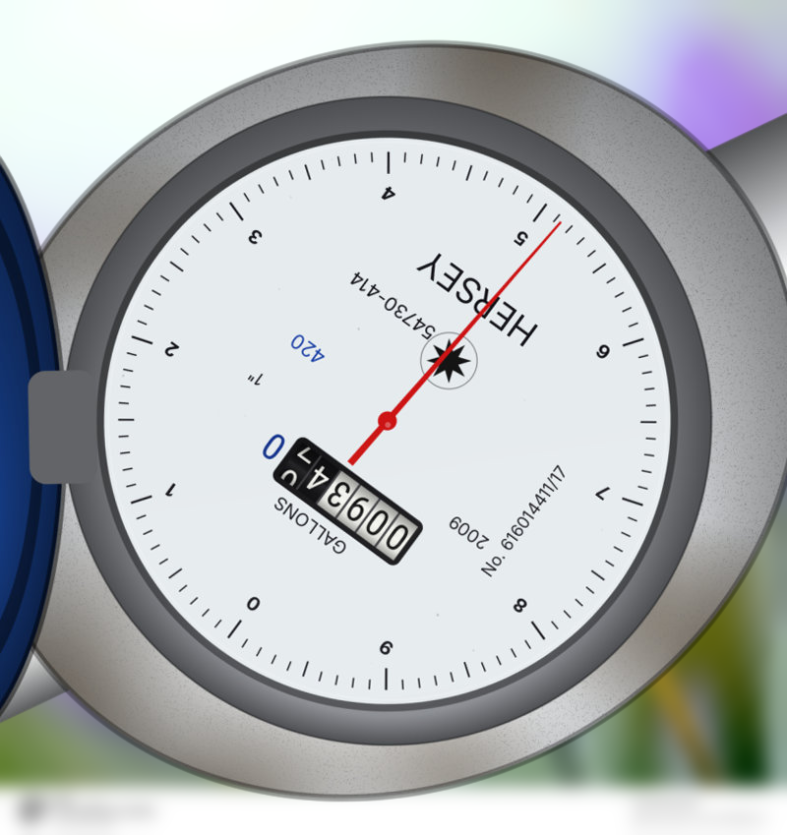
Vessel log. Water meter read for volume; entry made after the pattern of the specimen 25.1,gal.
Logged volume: 93465.1,gal
